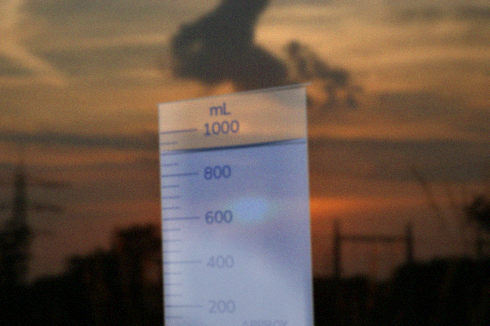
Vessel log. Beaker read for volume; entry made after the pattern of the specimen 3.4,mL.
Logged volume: 900,mL
